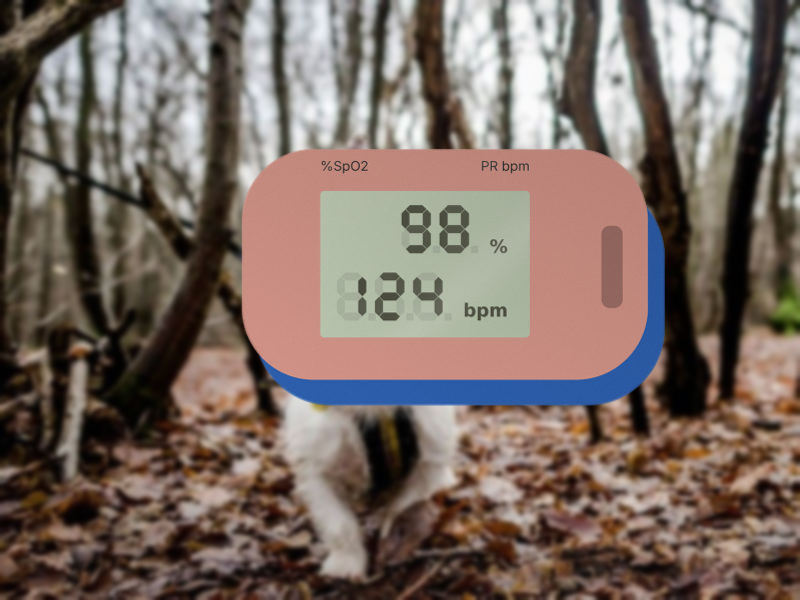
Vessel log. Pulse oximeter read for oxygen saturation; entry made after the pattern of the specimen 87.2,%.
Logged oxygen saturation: 98,%
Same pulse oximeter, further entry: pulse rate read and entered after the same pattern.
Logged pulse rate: 124,bpm
